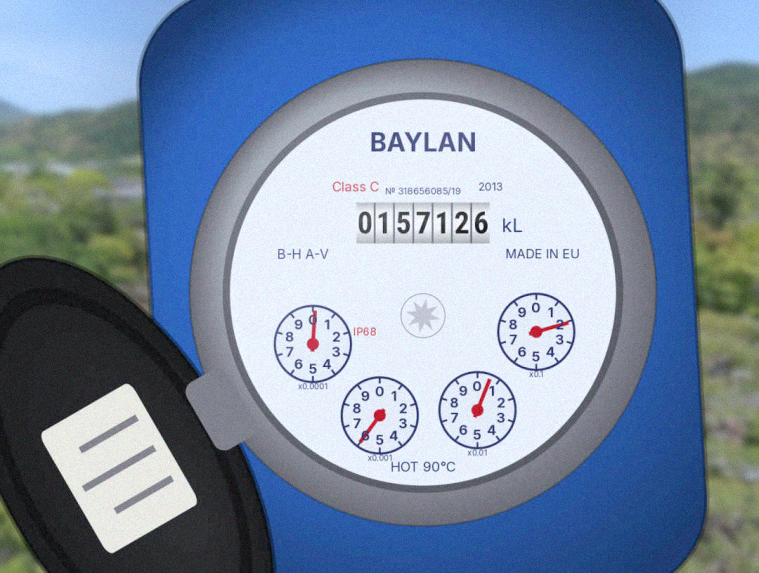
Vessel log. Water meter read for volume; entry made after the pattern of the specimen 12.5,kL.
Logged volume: 157126.2060,kL
